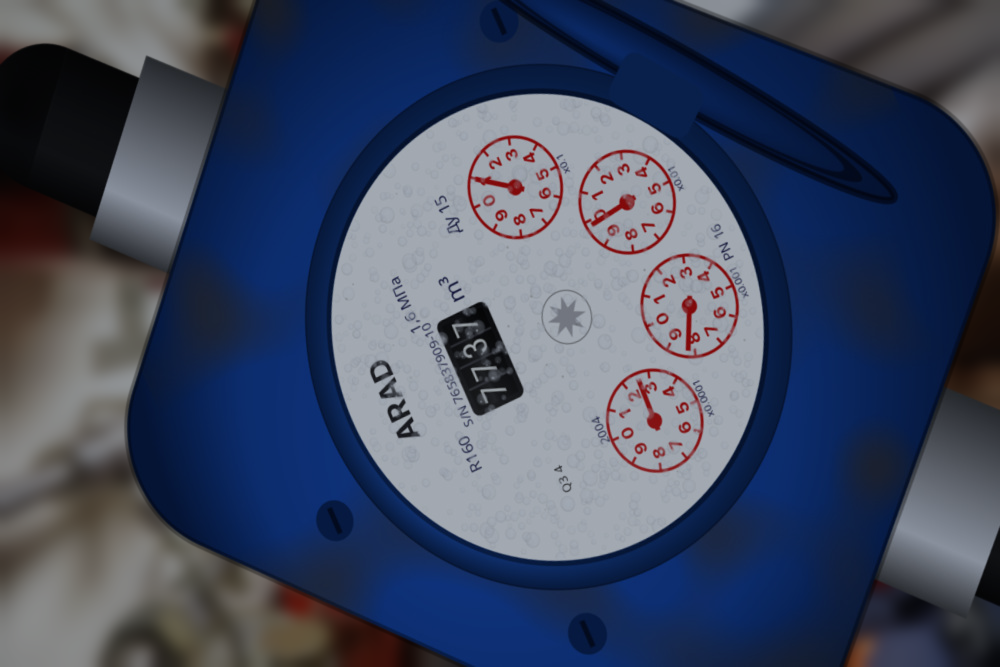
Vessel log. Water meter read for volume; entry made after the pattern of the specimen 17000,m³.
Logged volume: 7737.0982,m³
